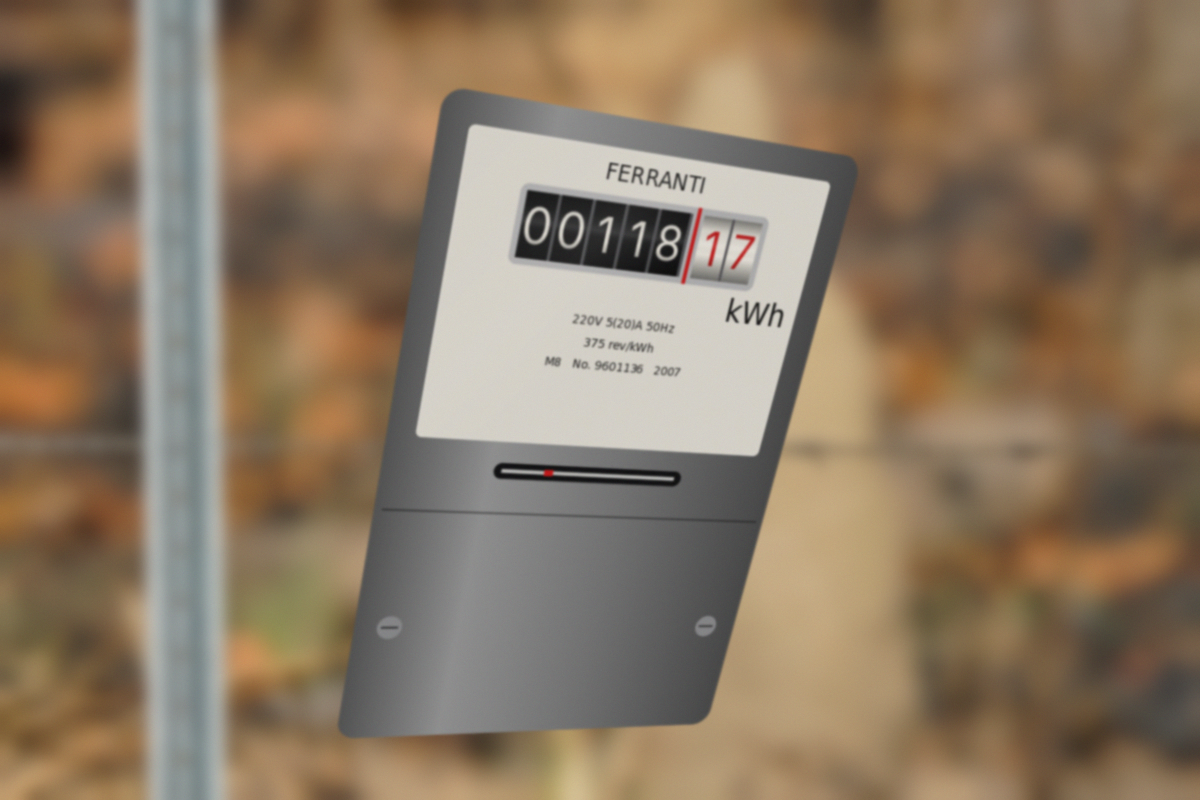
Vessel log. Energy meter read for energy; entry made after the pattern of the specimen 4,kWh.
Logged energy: 118.17,kWh
